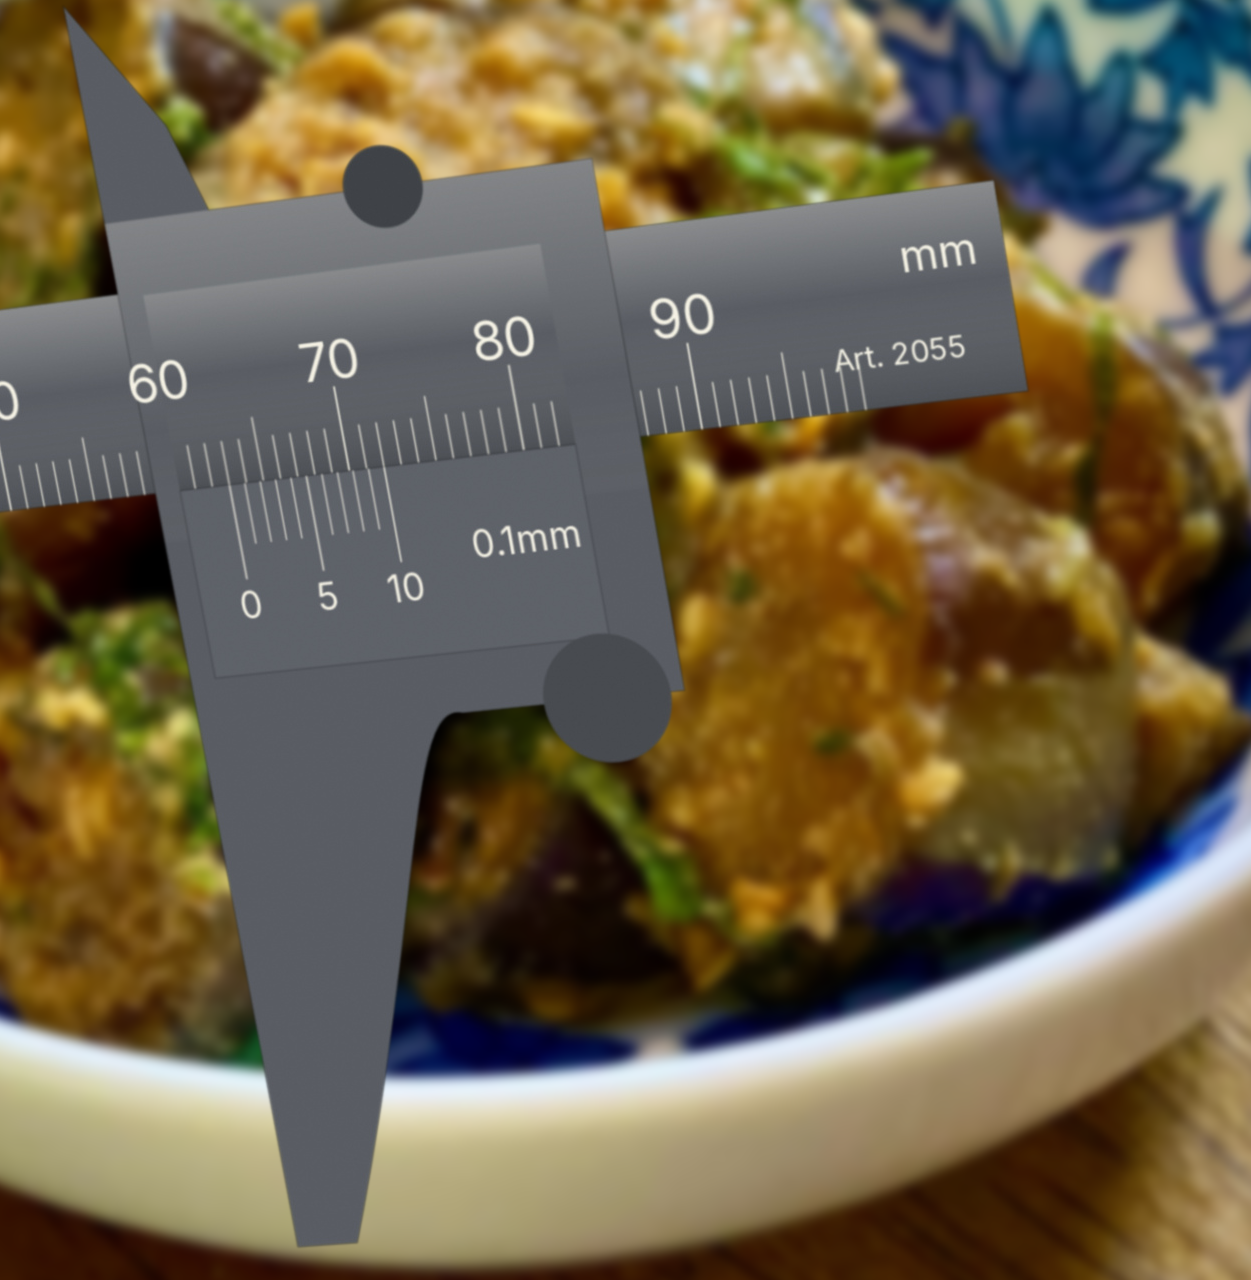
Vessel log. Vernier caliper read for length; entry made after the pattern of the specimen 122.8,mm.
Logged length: 63.0,mm
